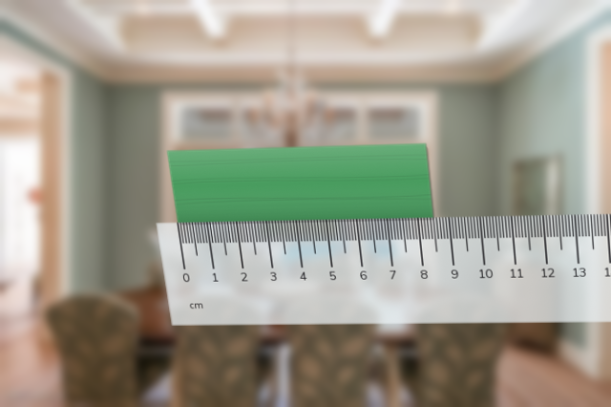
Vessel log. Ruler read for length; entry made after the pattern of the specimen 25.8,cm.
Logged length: 8.5,cm
